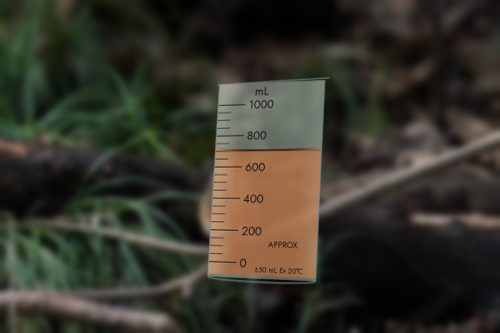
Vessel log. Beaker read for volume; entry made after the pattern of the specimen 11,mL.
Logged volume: 700,mL
